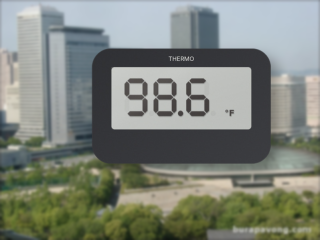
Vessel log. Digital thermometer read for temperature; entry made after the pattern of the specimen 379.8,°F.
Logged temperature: 98.6,°F
